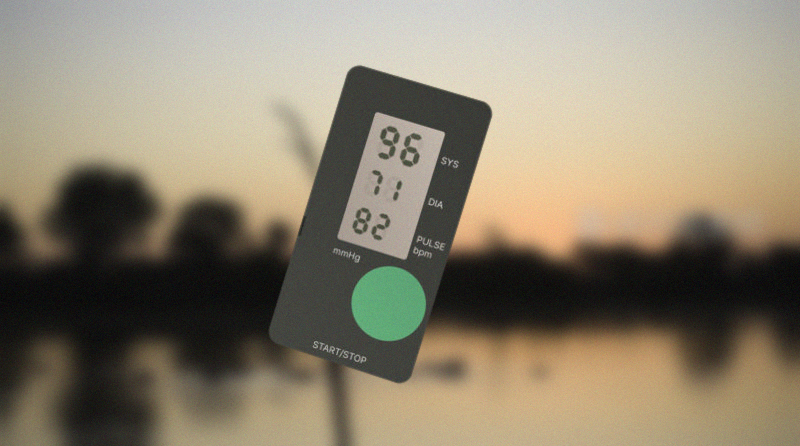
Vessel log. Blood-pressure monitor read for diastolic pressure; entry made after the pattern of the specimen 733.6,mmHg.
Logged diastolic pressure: 71,mmHg
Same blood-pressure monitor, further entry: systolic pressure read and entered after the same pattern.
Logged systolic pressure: 96,mmHg
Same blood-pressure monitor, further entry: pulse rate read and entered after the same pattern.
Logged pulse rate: 82,bpm
